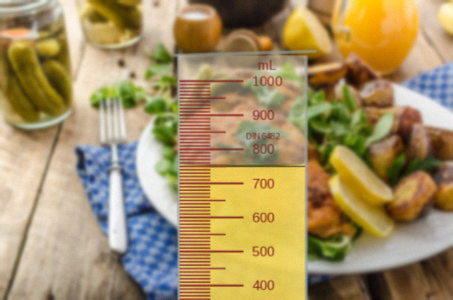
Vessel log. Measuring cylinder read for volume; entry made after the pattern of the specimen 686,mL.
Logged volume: 750,mL
